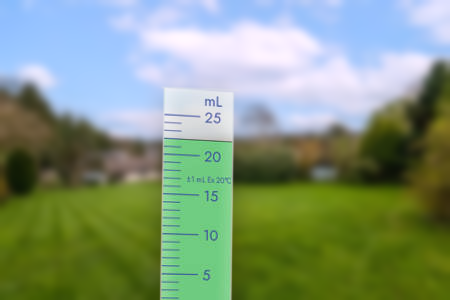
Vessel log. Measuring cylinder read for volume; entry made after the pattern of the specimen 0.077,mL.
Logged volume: 22,mL
